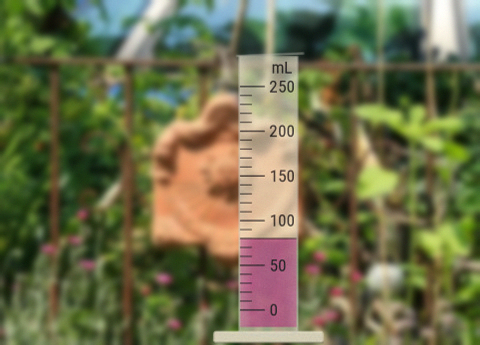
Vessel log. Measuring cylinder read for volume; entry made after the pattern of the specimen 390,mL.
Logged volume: 80,mL
